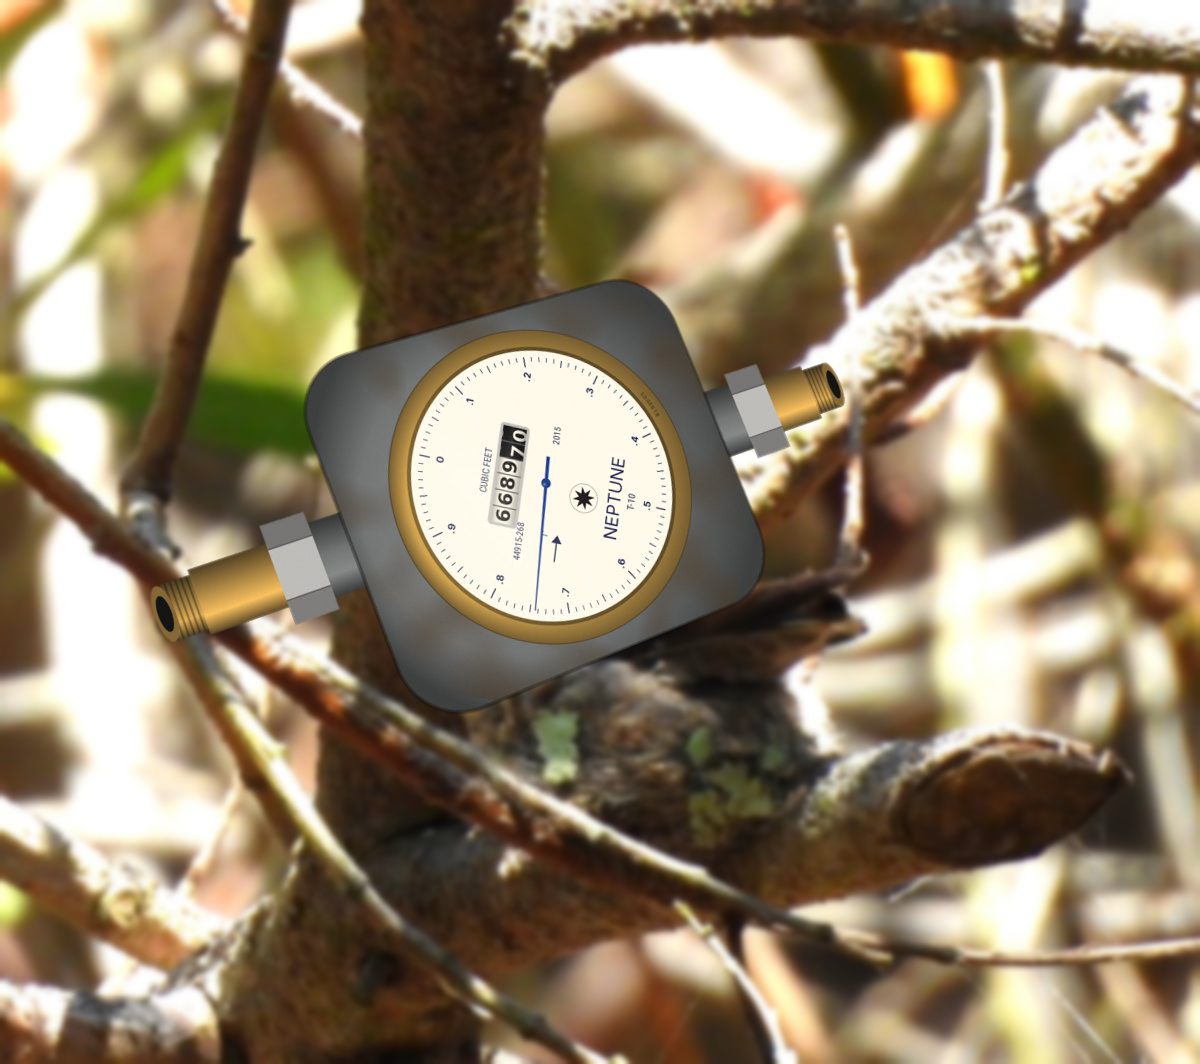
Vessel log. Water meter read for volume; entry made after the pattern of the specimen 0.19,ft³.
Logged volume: 668969.74,ft³
